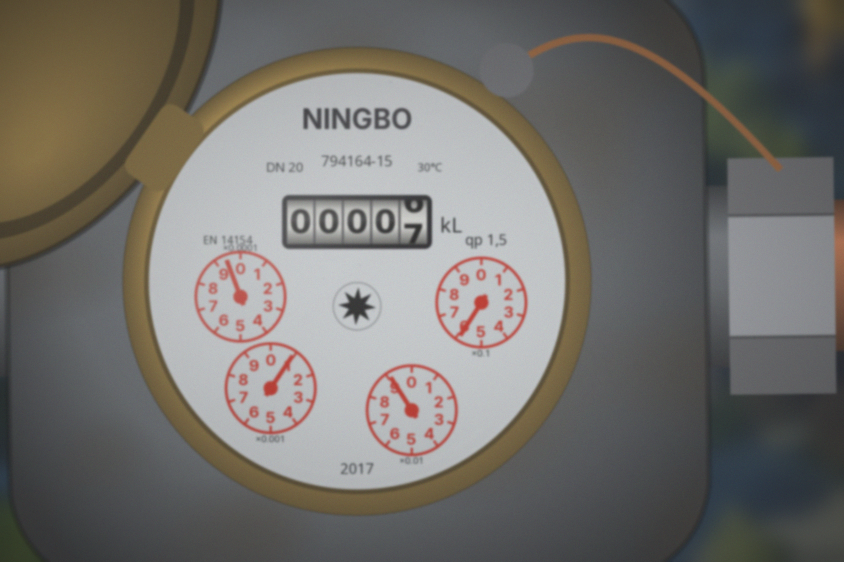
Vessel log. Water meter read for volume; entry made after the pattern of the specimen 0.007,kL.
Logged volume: 6.5909,kL
